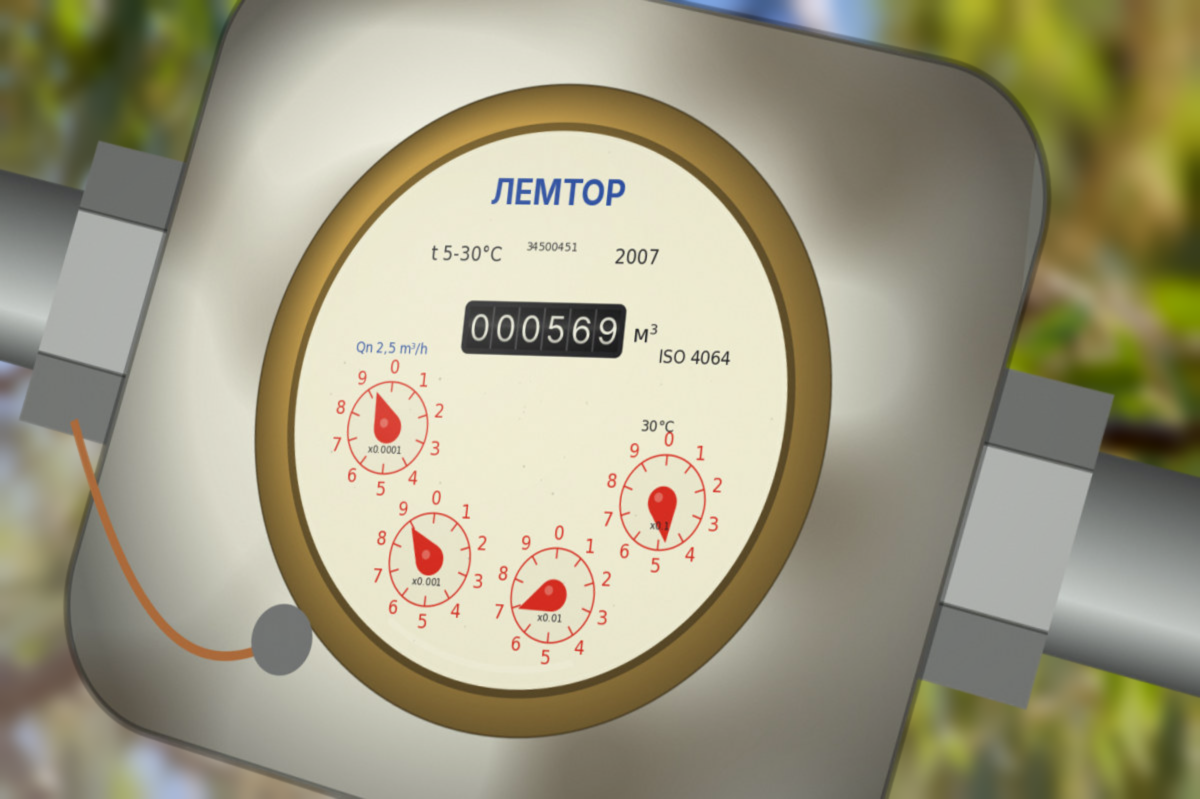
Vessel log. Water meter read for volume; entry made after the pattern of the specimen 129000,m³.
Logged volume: 569.4689,m³
